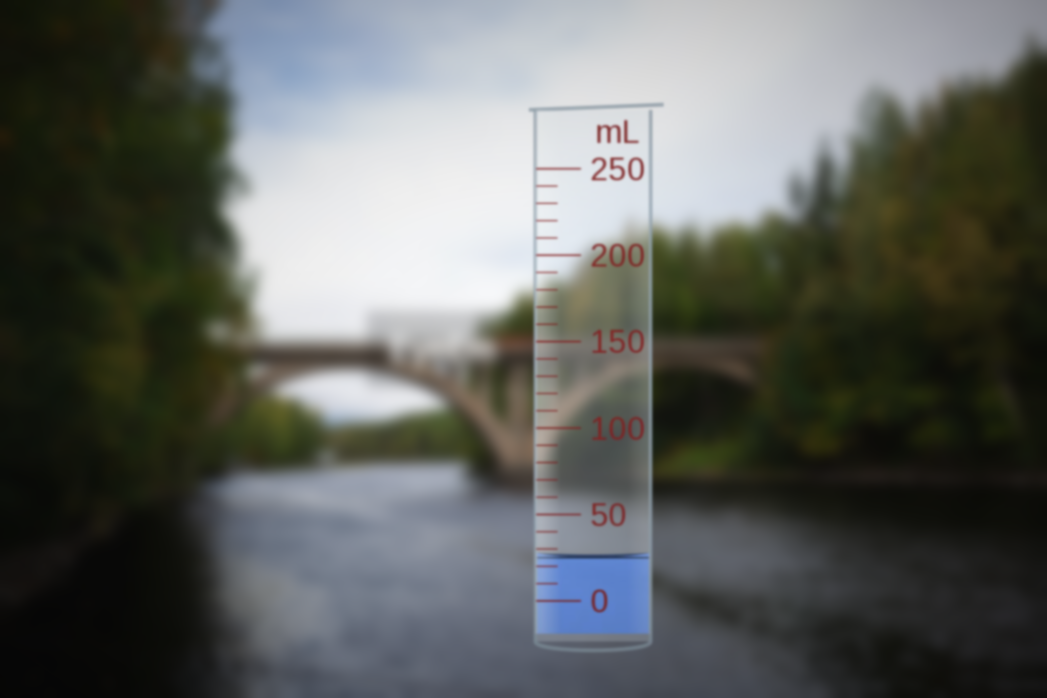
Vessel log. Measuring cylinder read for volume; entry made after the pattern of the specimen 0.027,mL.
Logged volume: 25,mL
